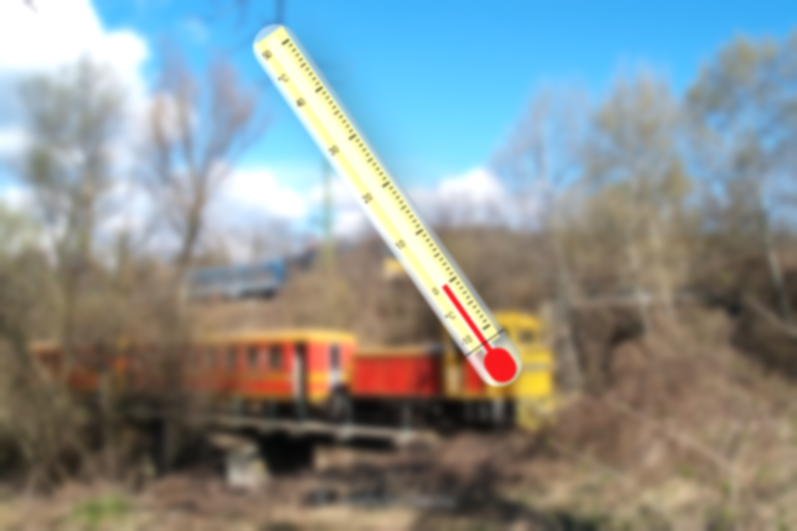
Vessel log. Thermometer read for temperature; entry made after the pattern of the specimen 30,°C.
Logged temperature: 0,°C
